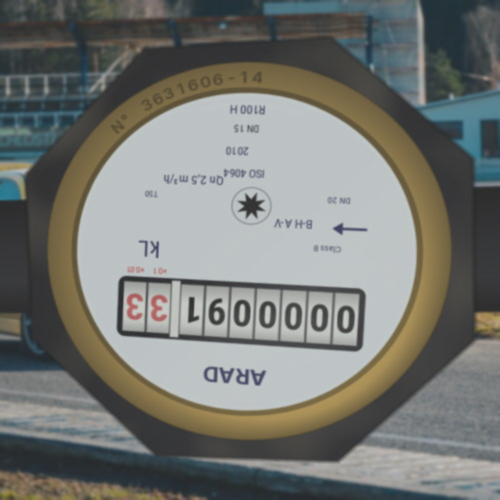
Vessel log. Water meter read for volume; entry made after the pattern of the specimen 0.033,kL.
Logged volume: 91.33,kL
